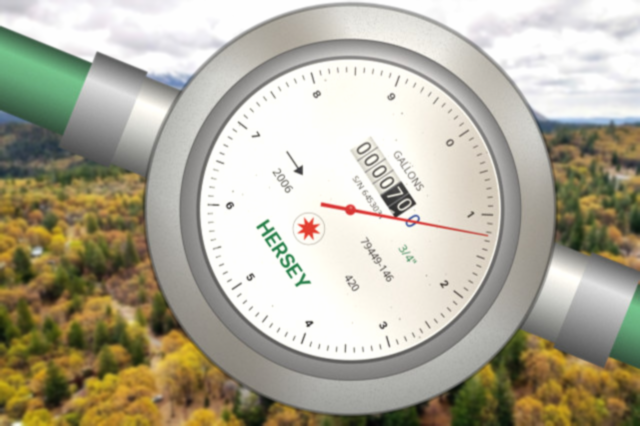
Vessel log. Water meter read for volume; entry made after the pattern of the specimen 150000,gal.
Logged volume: 701.2,gal
